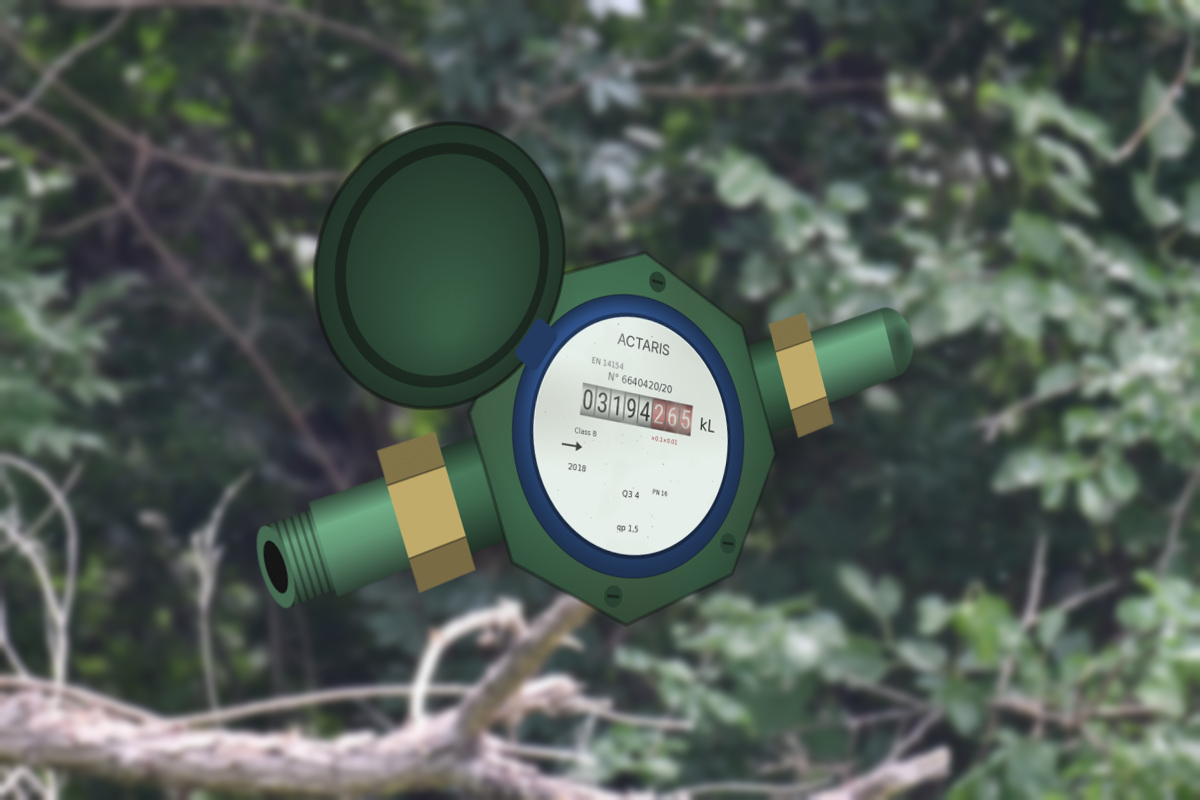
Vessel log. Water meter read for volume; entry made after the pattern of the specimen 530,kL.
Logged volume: 3194.265,kL
